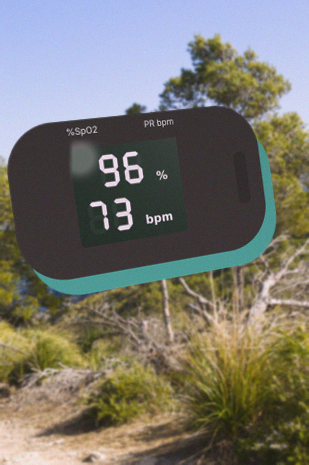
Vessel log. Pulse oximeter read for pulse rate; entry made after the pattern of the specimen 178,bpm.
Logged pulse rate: 73,bpm
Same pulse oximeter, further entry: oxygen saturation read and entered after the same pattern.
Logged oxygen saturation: 96,%
